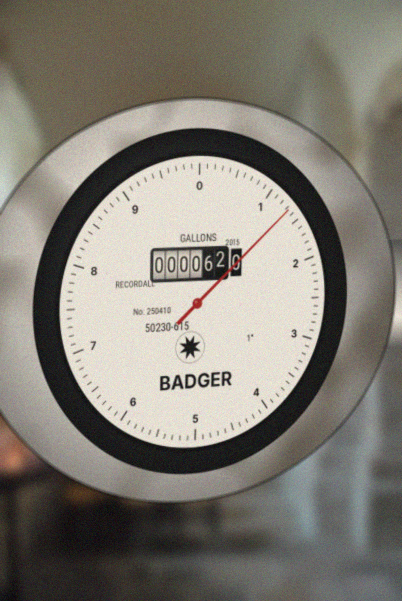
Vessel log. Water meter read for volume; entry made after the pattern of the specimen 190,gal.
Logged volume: 621.3,gal
